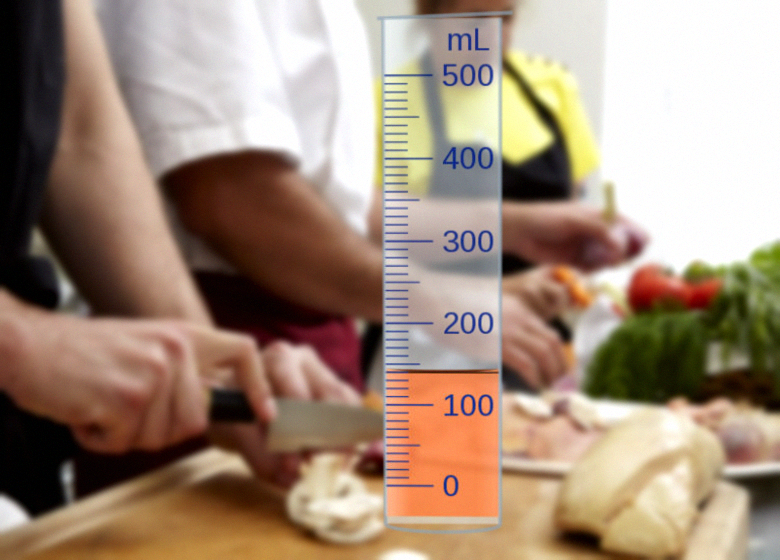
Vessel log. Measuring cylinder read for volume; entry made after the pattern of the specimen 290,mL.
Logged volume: 140,mL
